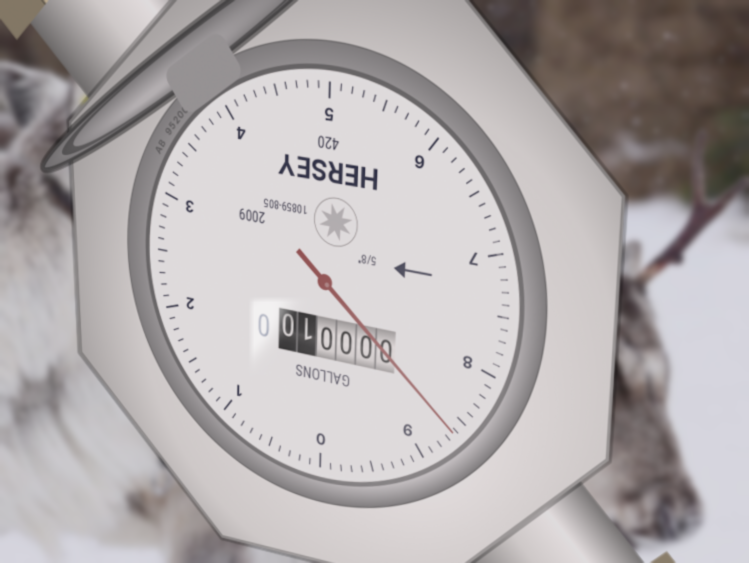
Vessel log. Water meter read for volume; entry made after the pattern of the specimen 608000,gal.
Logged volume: 98.6,gal
